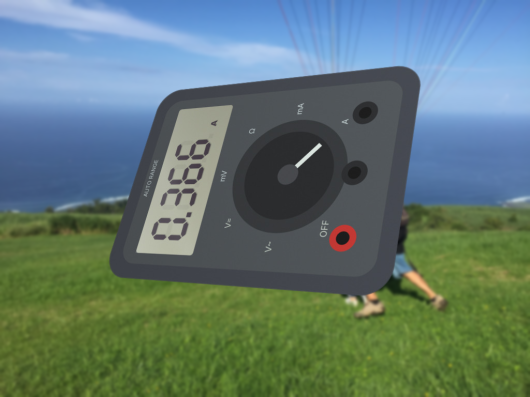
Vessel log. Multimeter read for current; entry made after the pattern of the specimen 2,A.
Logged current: 0.366,A
